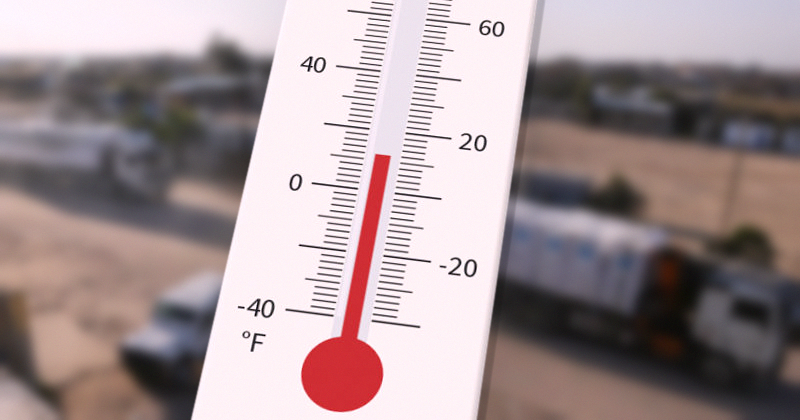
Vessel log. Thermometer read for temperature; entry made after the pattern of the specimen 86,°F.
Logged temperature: 12,°F
